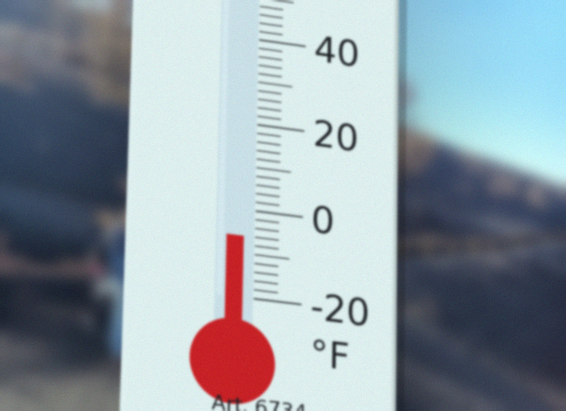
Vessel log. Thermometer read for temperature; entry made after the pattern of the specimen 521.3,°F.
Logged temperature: -6,°F
